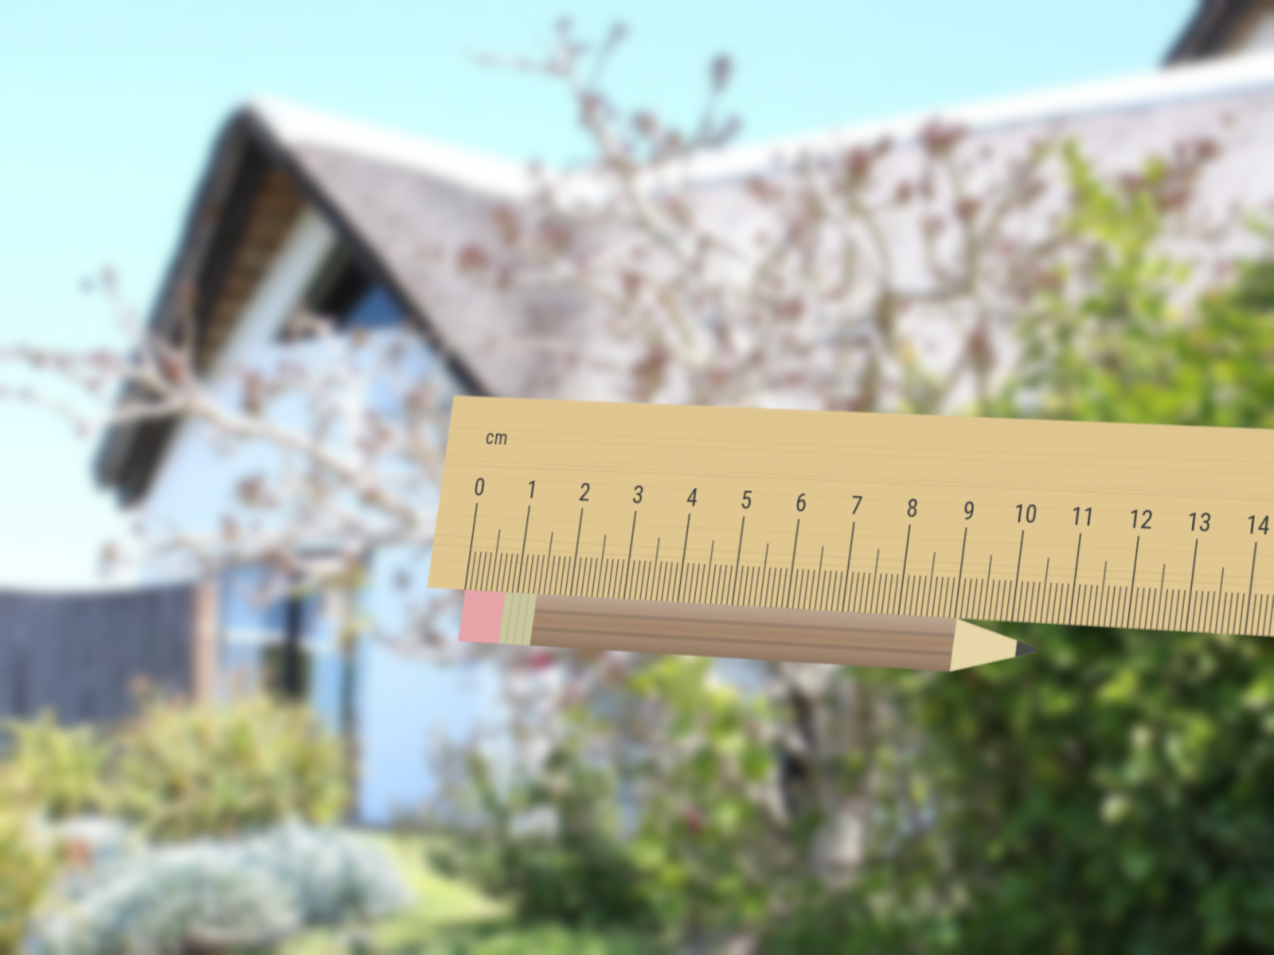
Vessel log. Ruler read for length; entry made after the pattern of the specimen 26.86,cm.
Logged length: 10.5,cm
